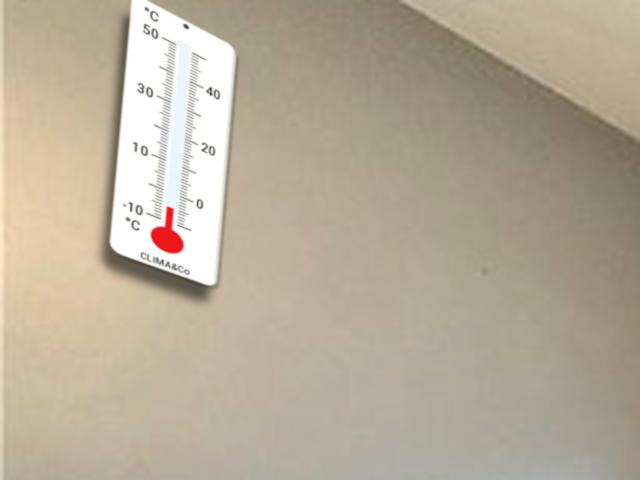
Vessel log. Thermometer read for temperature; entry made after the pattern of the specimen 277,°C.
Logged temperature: -5,°C
